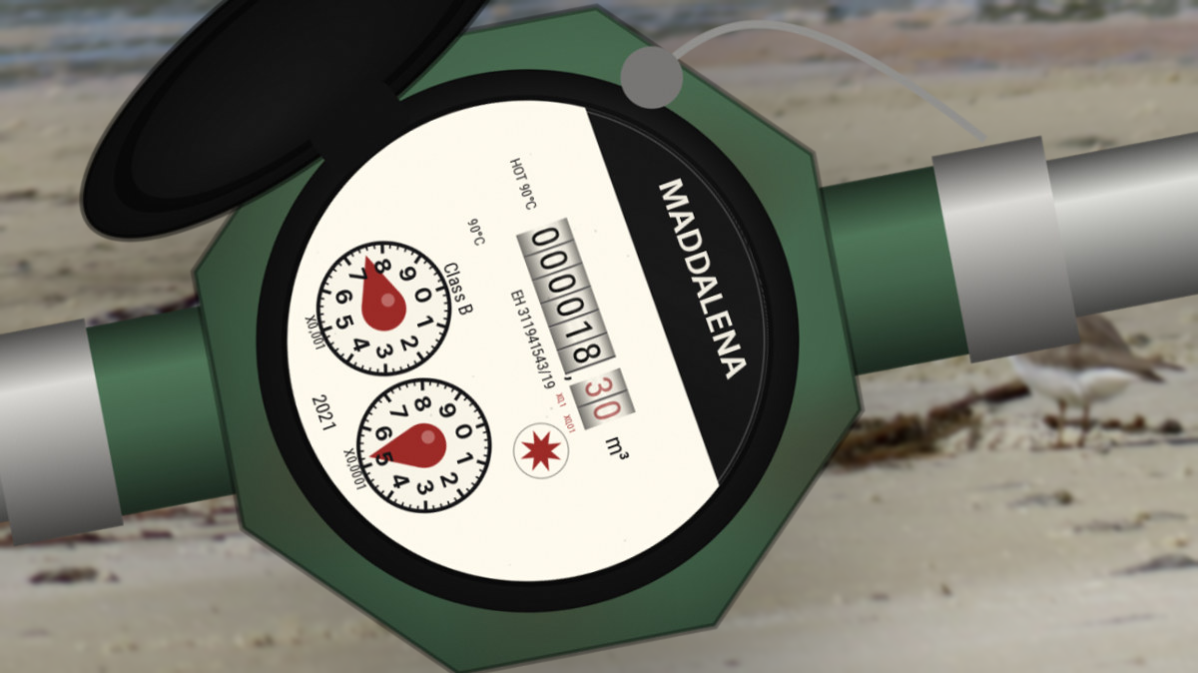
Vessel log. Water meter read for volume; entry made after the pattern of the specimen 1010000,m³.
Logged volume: 18.3075,m³
